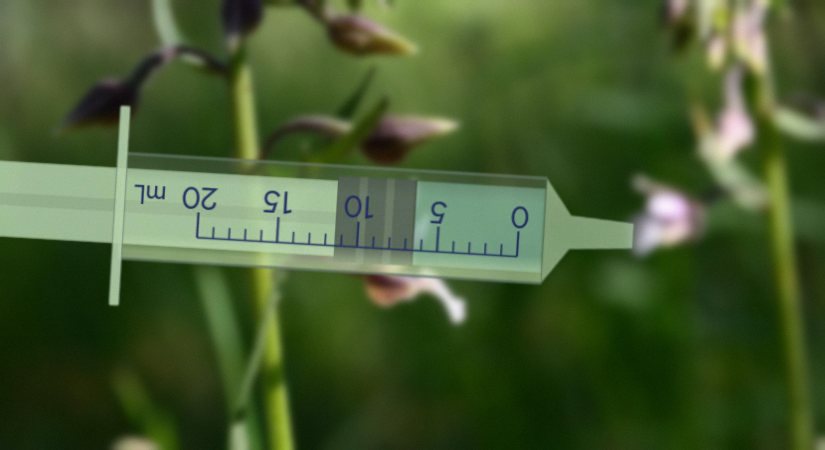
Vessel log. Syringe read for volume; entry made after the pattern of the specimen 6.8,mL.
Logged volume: 6.5,mL
